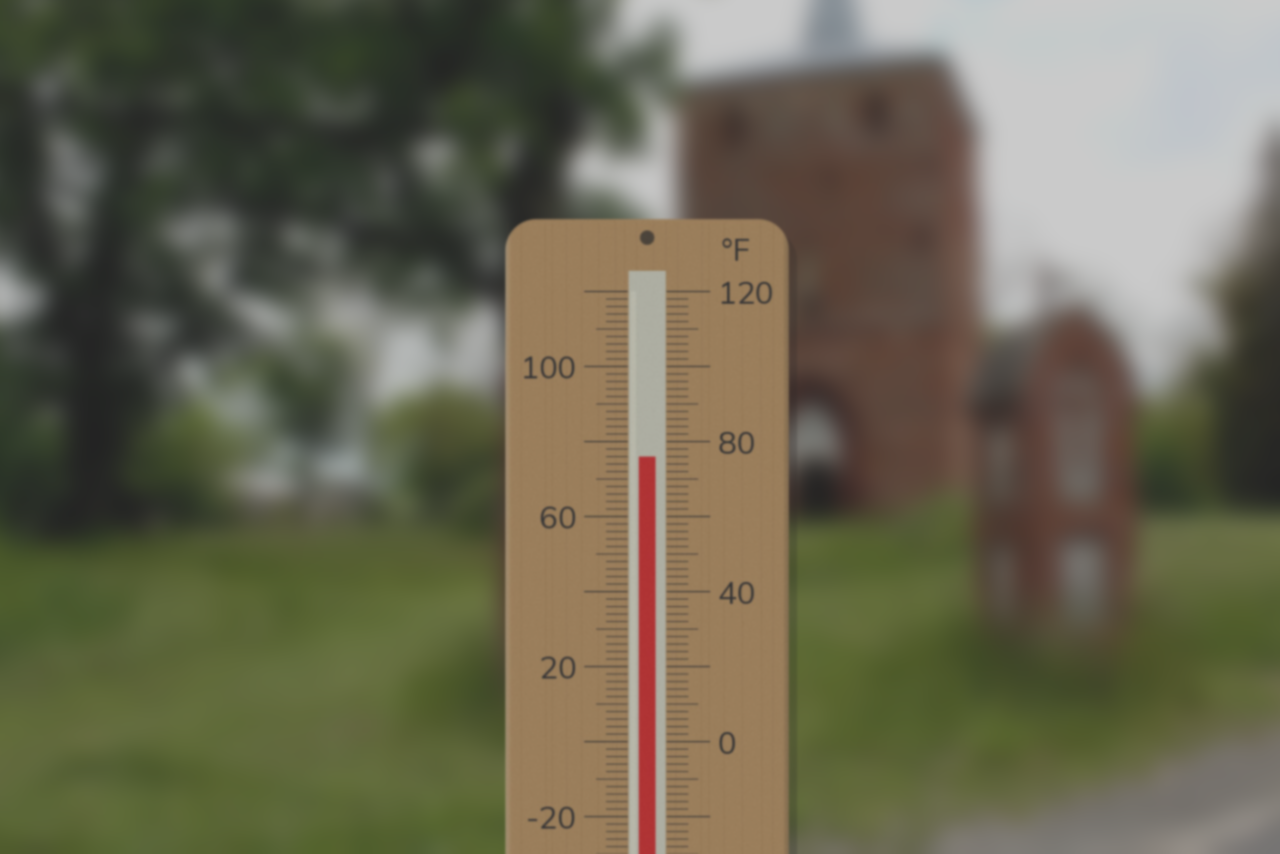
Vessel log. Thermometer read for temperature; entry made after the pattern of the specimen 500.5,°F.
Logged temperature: 76,°F
